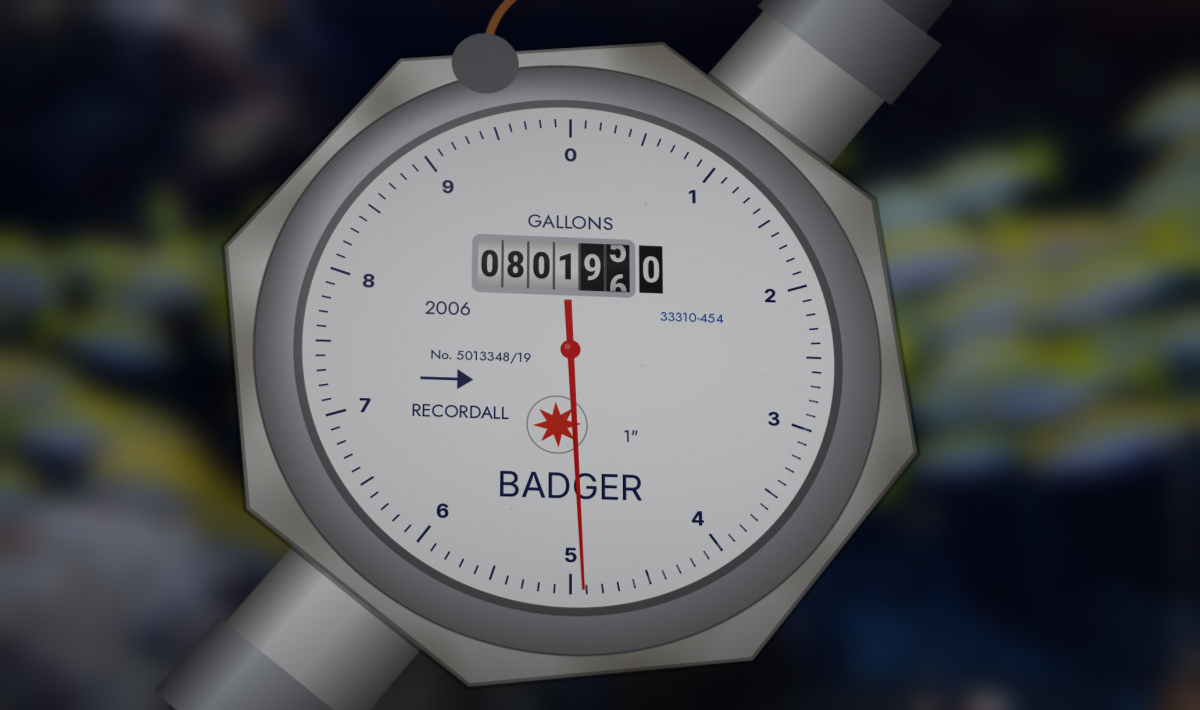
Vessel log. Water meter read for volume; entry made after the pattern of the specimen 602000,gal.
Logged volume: 801954.9,gal
